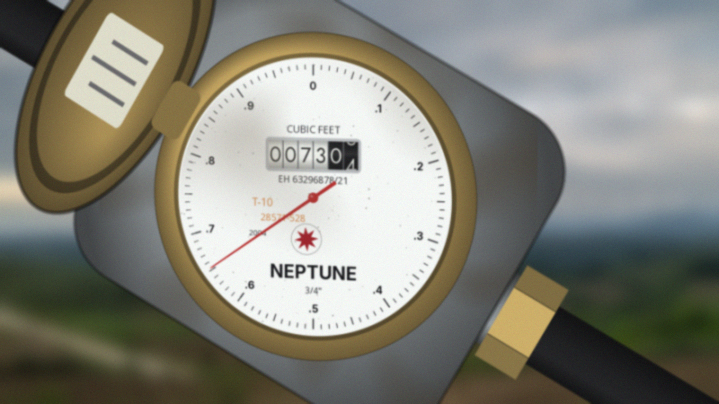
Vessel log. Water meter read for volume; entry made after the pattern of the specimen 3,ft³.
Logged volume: 7303.65,ft³
